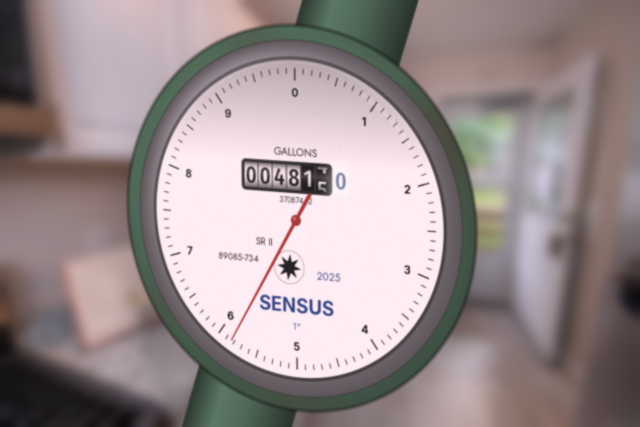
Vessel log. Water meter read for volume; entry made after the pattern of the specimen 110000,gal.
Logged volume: 48145.8,gal
